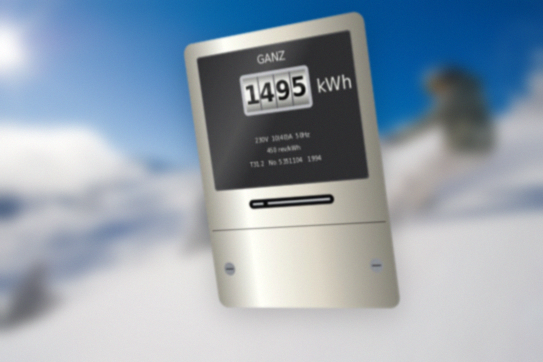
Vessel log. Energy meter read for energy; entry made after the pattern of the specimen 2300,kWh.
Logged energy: 1495,kWh
